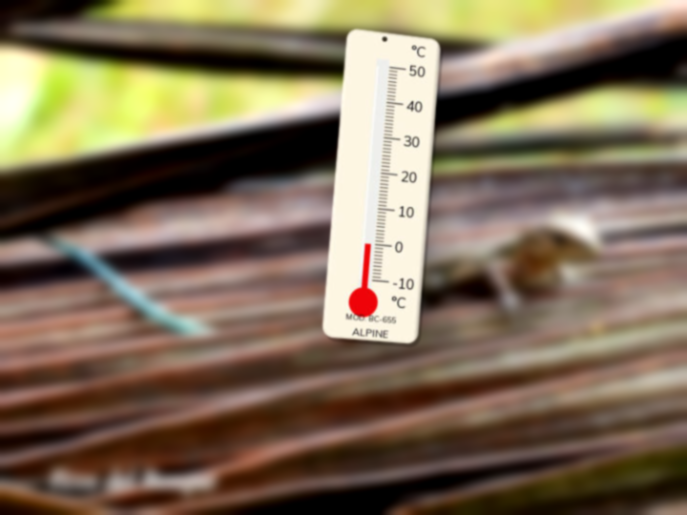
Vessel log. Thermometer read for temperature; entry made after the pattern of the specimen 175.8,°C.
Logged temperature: 0,°C
